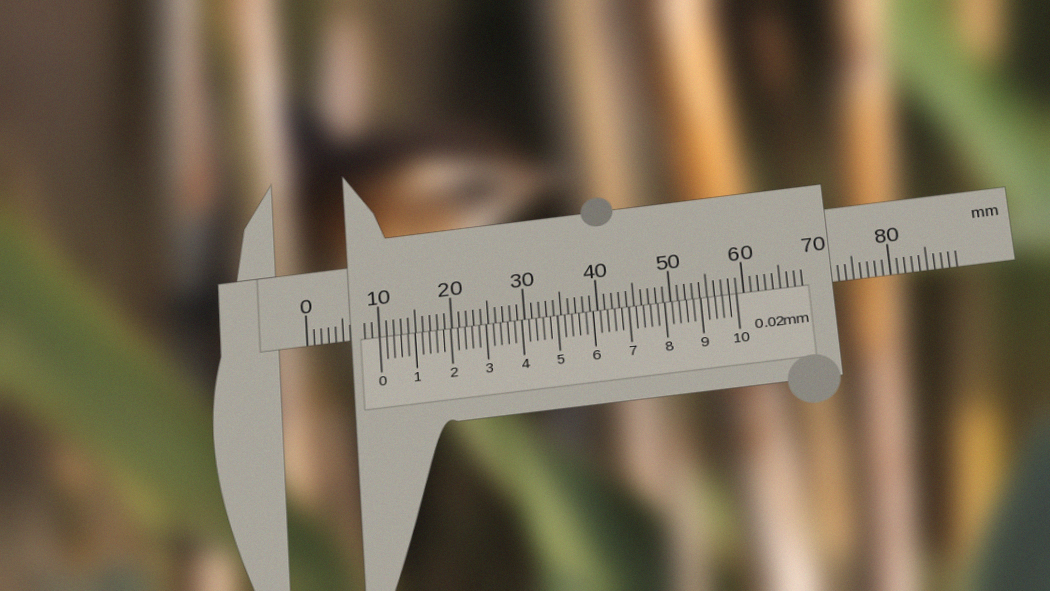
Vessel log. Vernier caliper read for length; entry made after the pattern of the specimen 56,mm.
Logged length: 10.0,mm
